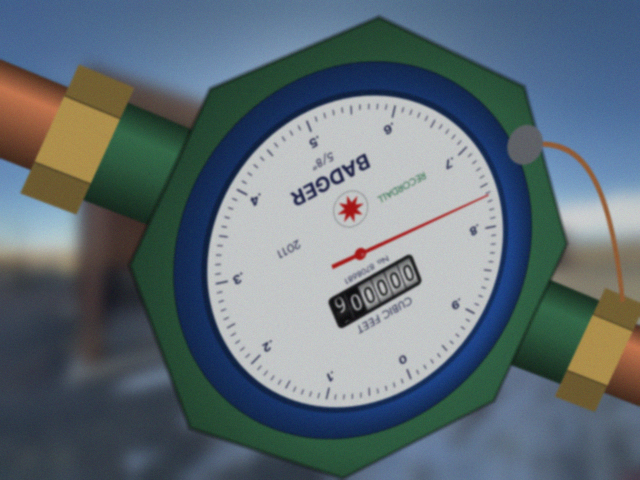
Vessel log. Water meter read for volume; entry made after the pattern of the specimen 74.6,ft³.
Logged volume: 5.76,ft³
